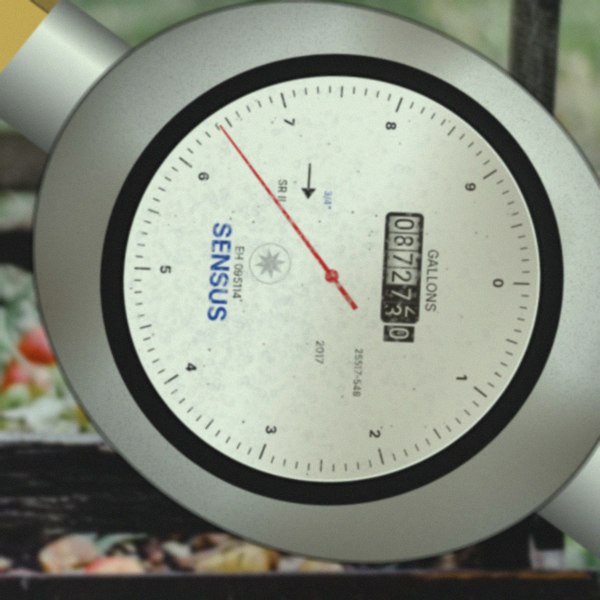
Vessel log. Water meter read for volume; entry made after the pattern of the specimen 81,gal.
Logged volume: 872726.4,gal
